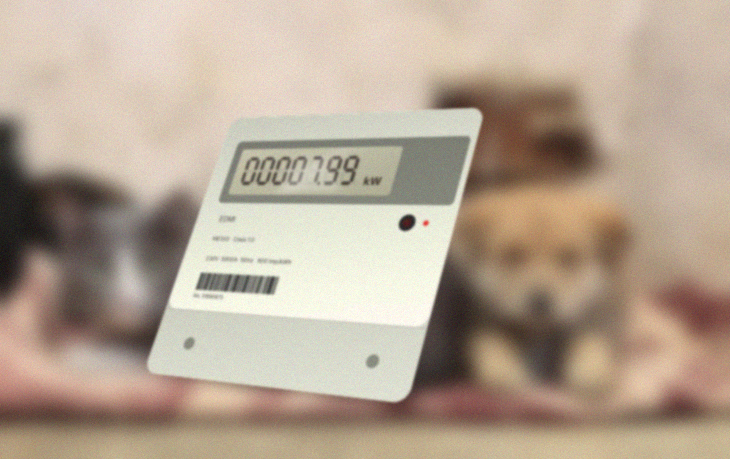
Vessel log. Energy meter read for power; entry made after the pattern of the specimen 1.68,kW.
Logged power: 7.99,kW
